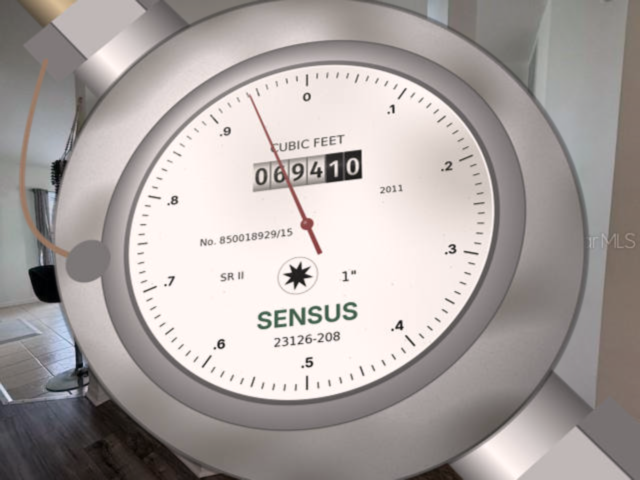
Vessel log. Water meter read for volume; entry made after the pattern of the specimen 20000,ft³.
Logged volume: 69409.94,ft³
